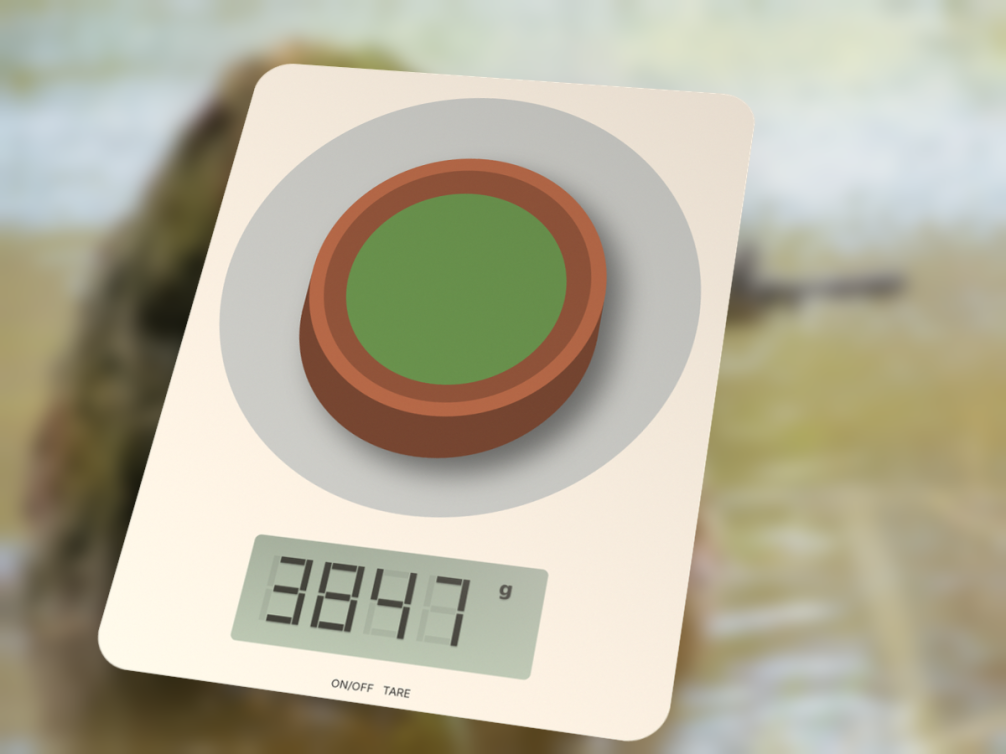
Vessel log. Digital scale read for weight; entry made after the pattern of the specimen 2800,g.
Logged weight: 3847,g
